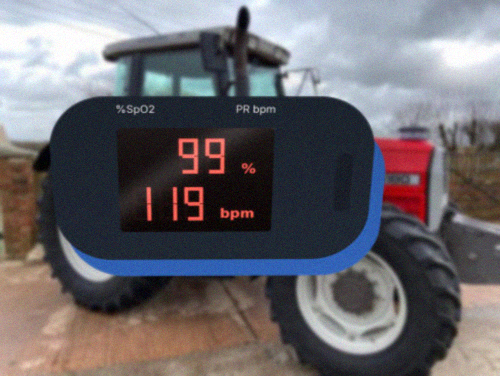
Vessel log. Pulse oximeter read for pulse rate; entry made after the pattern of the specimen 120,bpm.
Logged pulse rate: 119,bpm
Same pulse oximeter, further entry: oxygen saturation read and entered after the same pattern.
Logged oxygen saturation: 99,%
